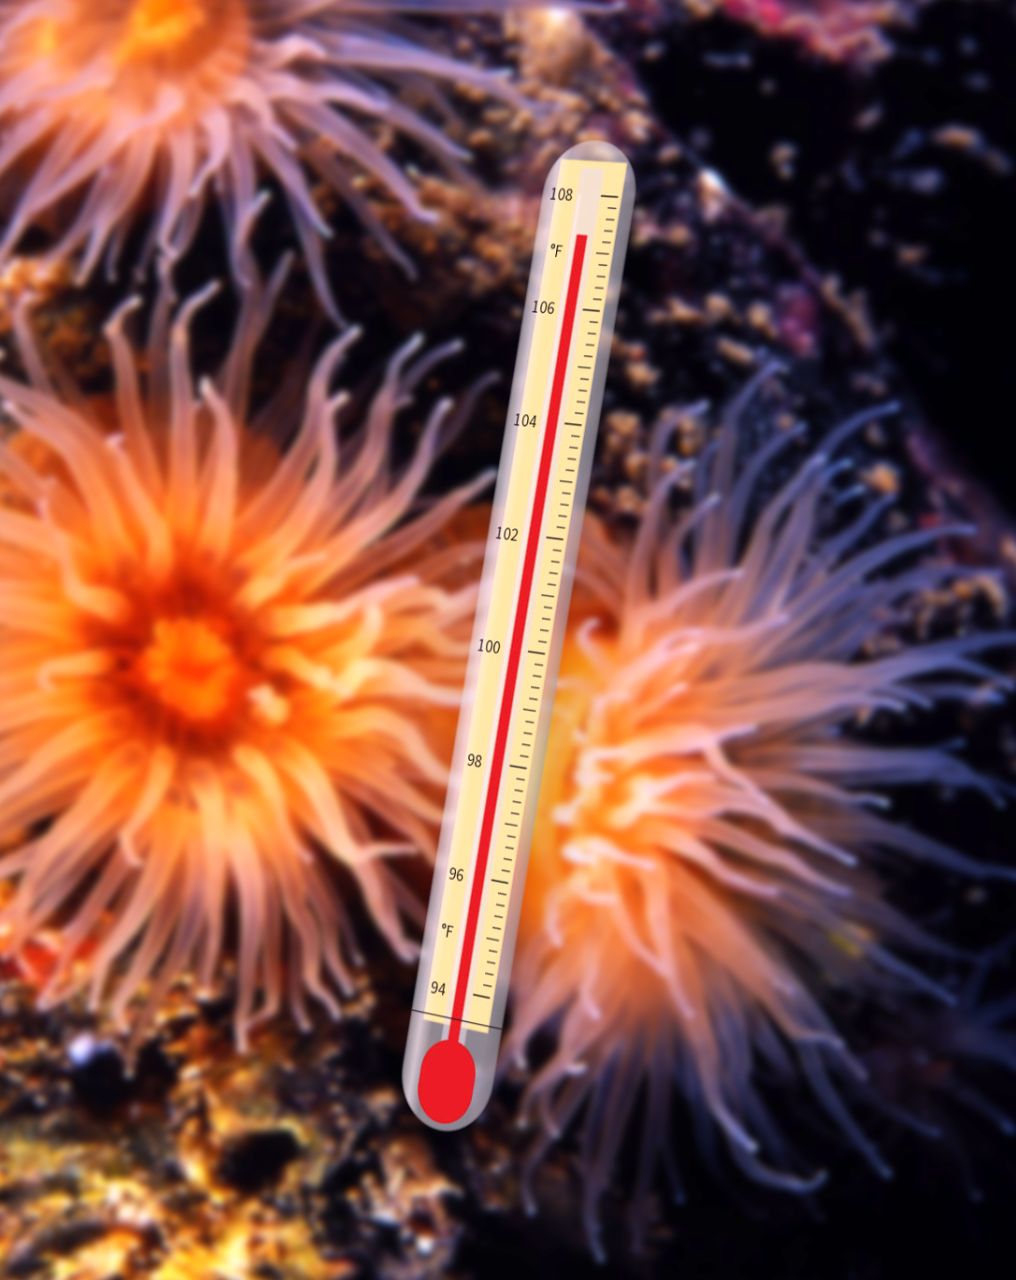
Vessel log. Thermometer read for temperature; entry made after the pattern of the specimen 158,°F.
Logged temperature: 107.3,°F
